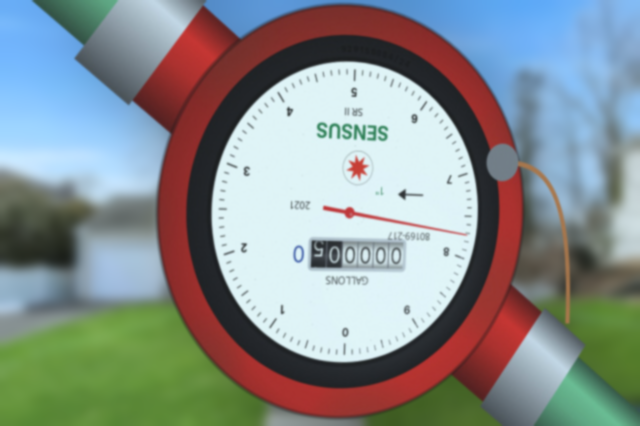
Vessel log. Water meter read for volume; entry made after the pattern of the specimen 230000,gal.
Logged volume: 47.7,gal
